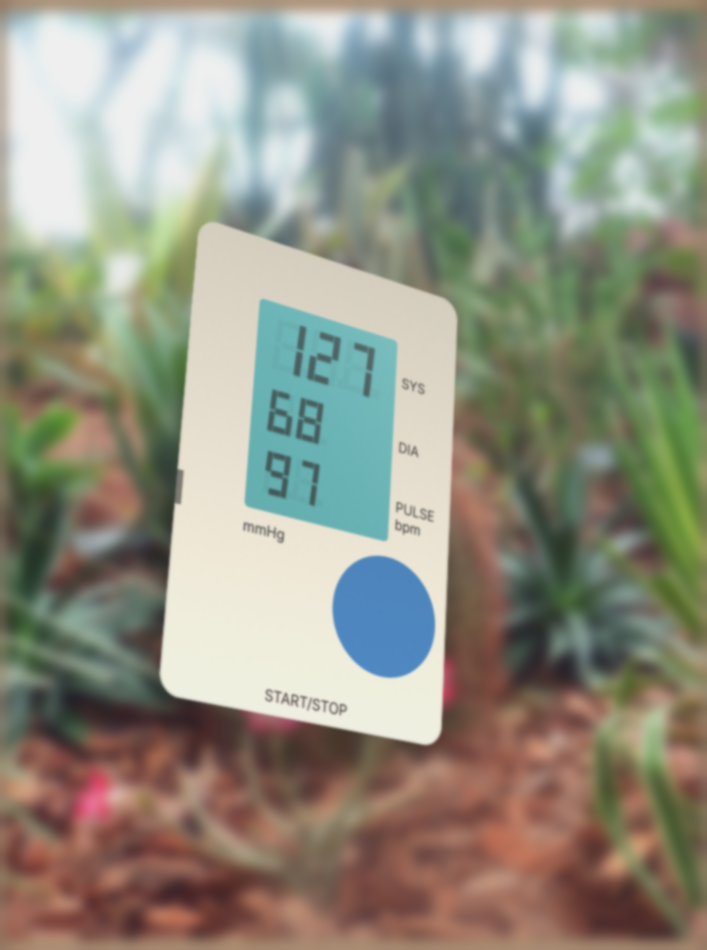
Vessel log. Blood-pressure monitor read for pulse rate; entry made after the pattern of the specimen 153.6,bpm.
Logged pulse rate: 97,bpm
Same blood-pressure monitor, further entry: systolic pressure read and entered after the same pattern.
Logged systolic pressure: 127,mmHg
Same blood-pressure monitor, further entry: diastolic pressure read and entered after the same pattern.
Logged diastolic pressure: 68,mmHg
